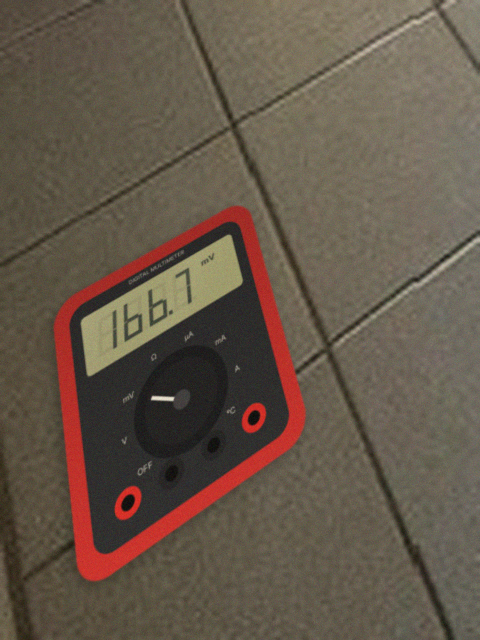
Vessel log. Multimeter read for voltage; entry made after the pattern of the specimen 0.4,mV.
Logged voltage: 166.7,mV
